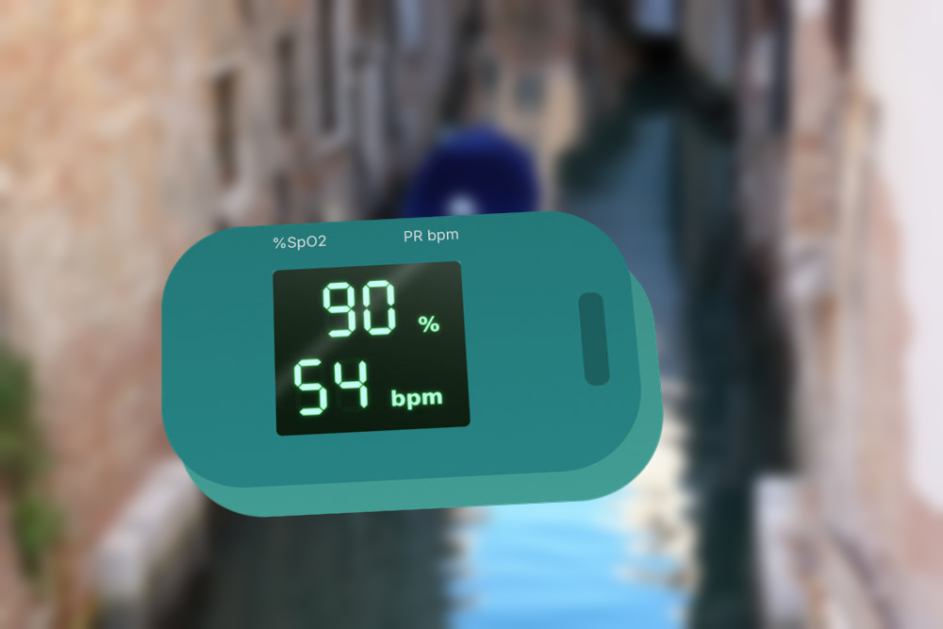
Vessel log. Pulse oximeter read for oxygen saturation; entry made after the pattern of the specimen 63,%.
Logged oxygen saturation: 90,%
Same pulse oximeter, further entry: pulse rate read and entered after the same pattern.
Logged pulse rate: 54,bpm
